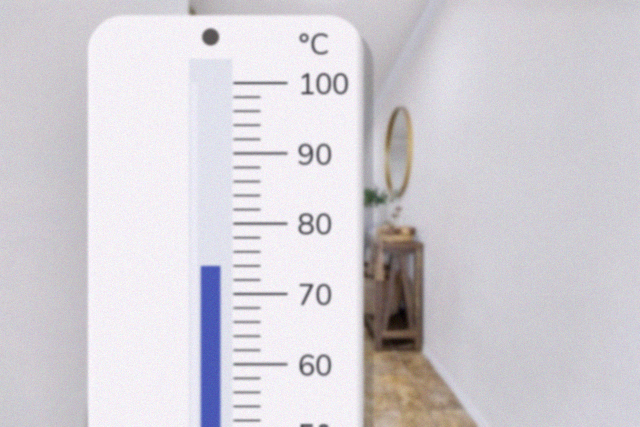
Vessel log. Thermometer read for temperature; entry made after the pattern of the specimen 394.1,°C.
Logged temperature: 74,°C
